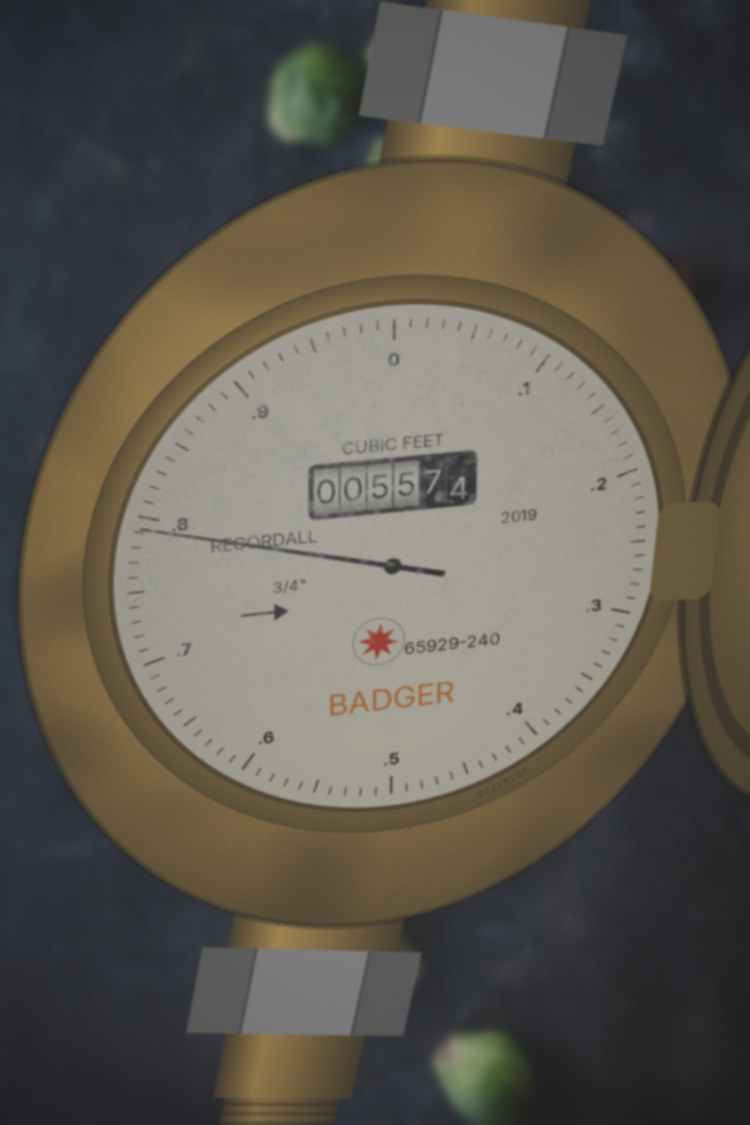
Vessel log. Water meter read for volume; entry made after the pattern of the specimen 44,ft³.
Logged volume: 5573.79,ft³
